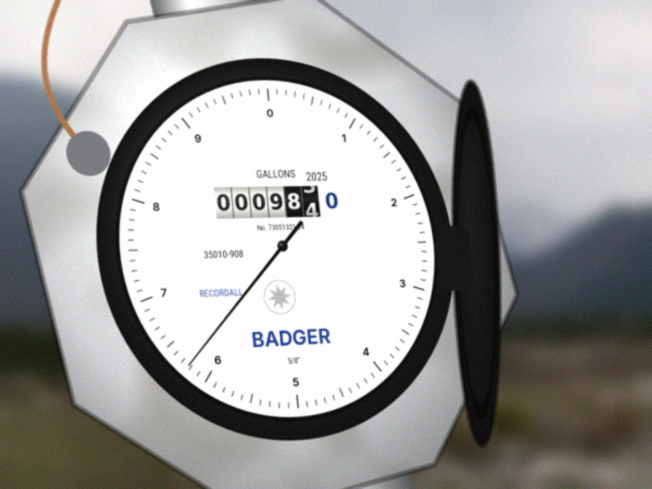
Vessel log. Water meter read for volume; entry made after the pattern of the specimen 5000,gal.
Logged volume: 9836.2,gal
